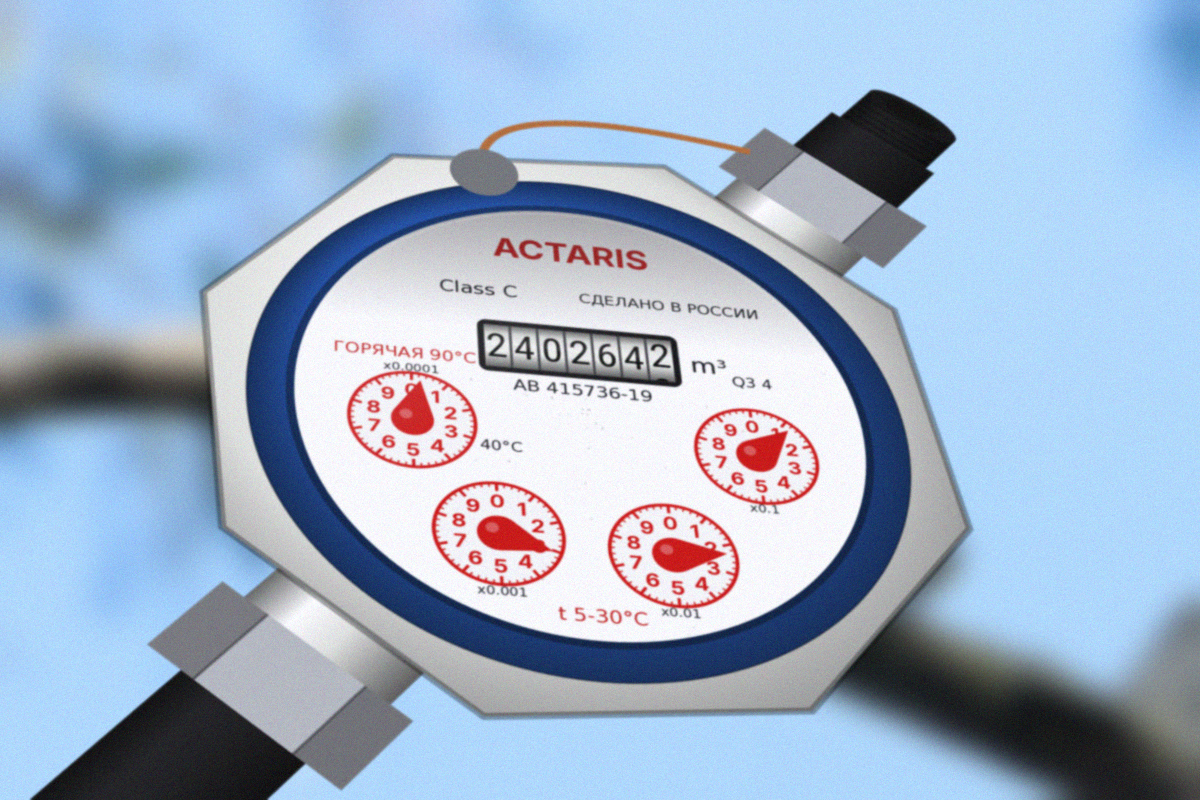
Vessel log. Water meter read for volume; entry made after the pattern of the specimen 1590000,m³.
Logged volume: 2402642.1230,m³
